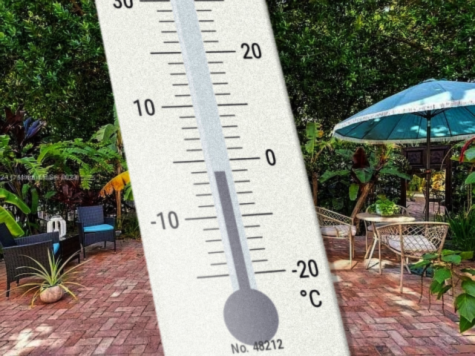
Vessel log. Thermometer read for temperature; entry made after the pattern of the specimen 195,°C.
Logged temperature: -2,°C
